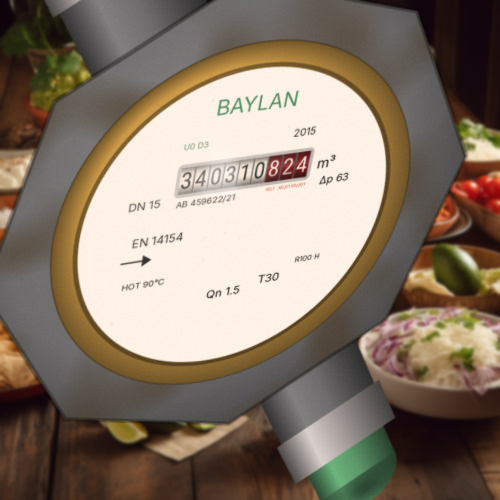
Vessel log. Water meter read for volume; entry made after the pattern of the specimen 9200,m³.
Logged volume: 340310.824,m³
